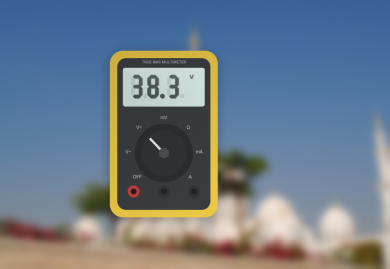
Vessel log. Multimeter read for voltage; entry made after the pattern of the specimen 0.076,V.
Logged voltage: 38.3,V
